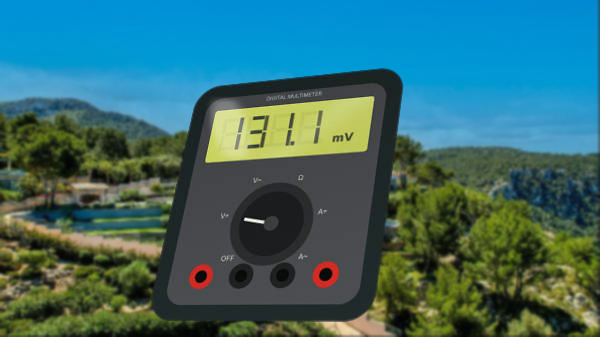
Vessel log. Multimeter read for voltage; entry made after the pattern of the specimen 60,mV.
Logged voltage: 131.1,mV
